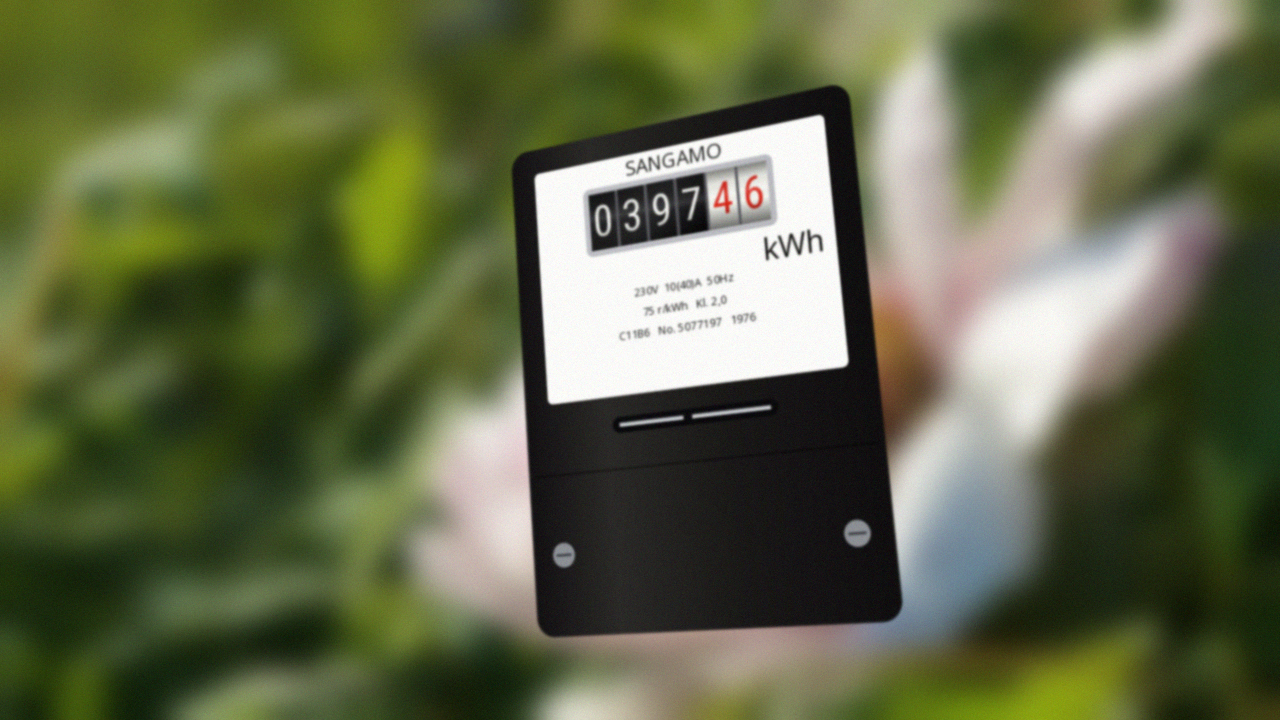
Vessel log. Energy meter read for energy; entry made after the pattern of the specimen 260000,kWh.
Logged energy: 397.46,kWh
